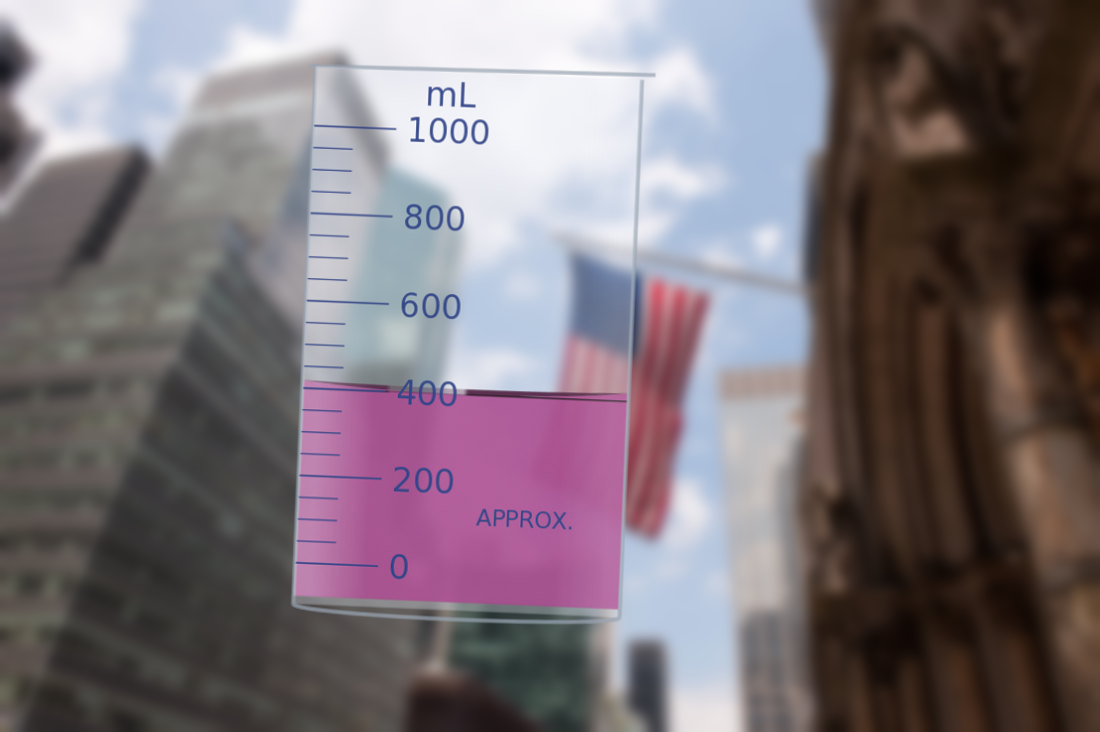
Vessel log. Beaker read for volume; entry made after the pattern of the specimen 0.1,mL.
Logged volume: 400,mL
